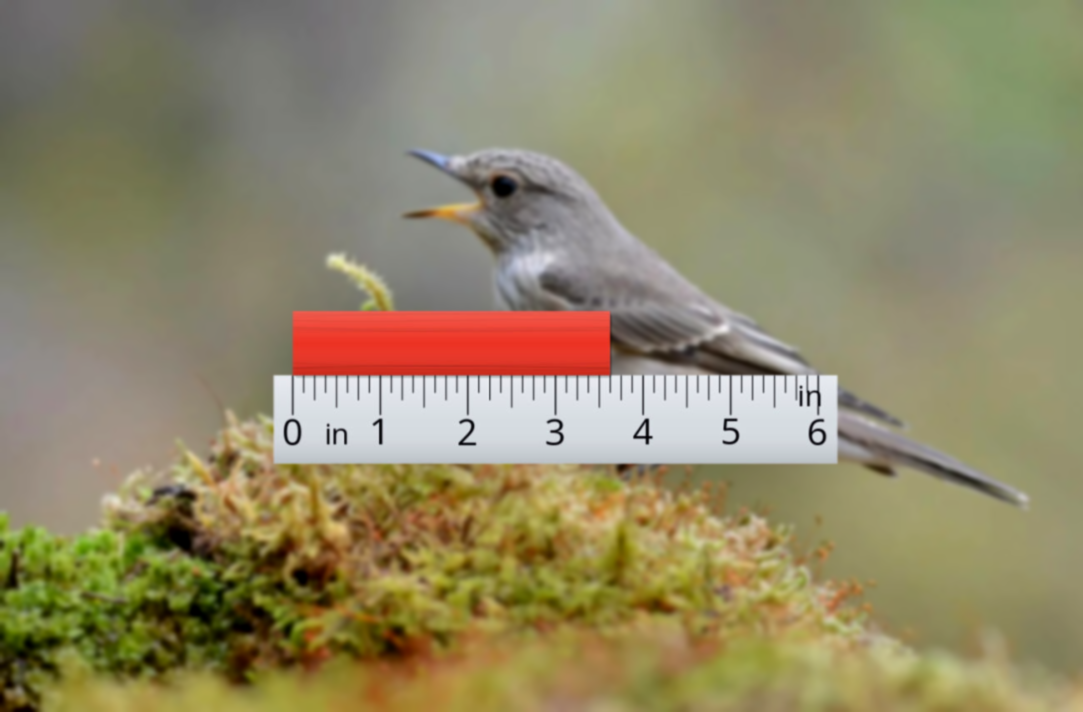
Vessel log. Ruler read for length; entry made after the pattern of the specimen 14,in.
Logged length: 3.625,in
